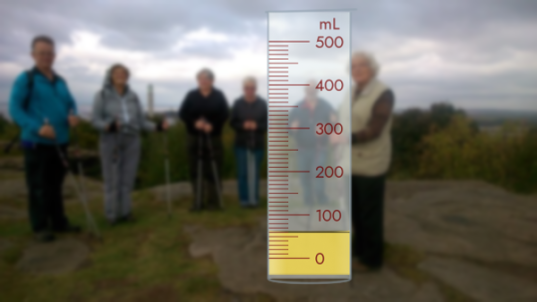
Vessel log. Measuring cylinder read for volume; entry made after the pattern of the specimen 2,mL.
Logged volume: 60,mL
